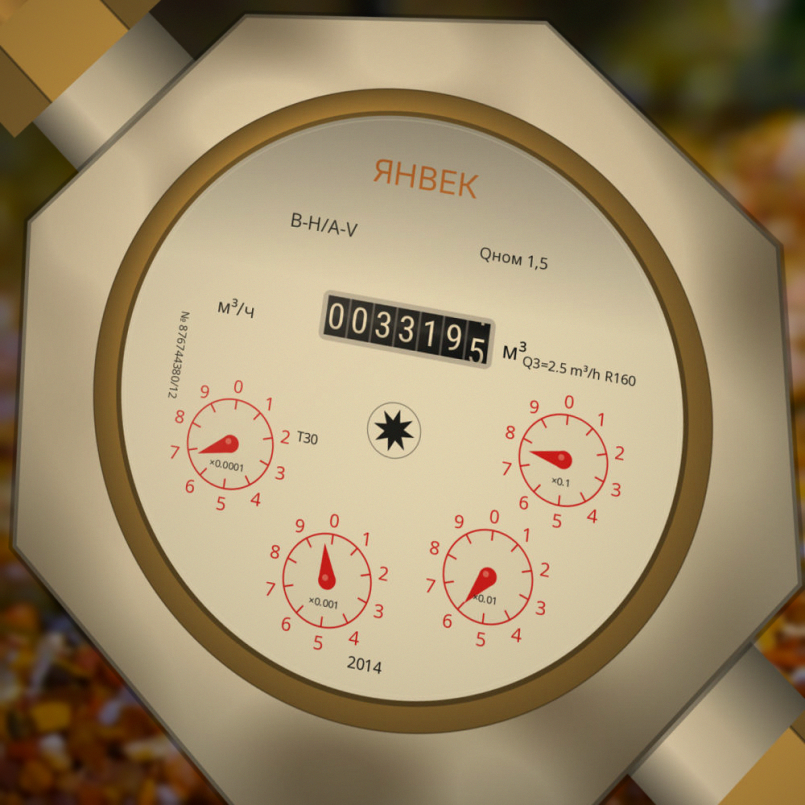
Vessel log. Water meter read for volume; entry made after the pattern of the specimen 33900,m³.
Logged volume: 33194.7596,m³
